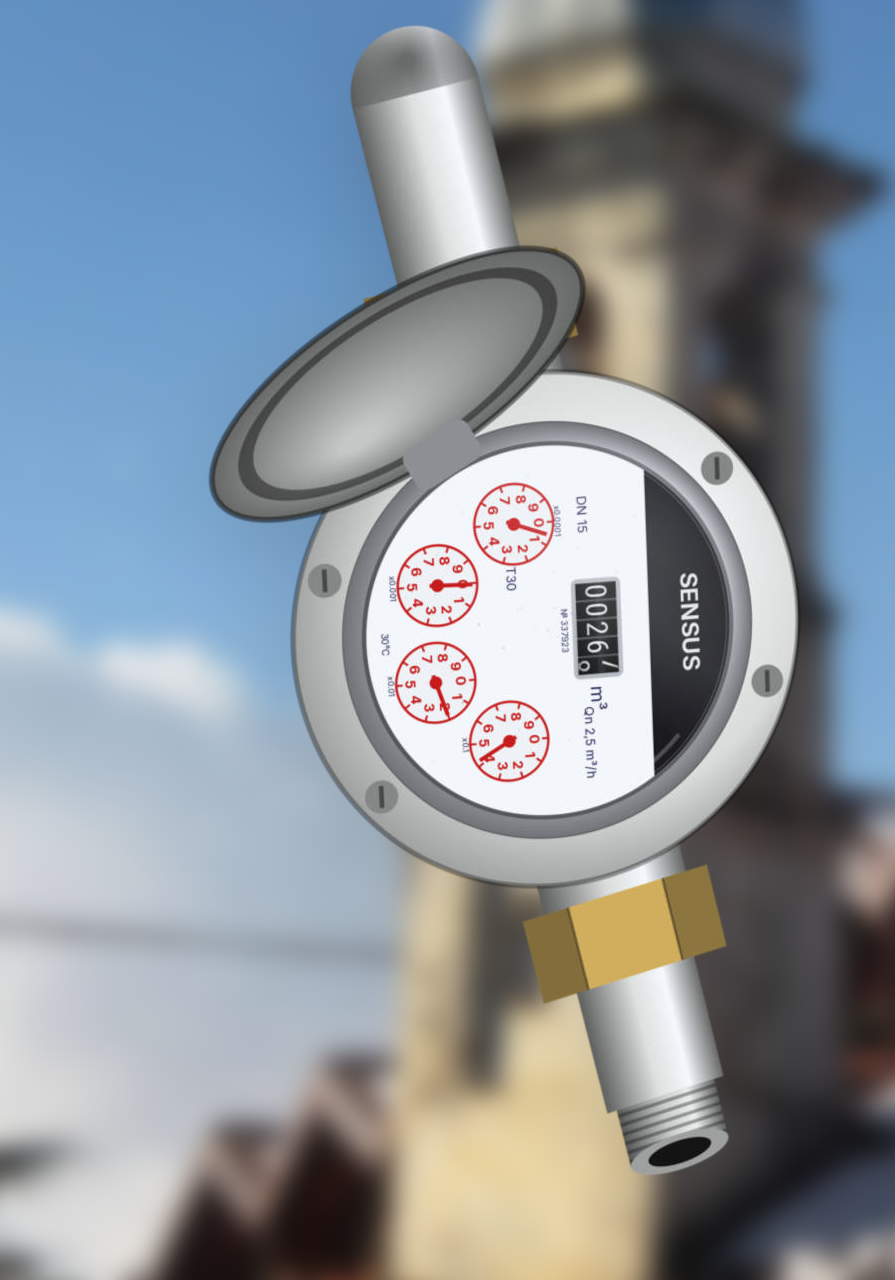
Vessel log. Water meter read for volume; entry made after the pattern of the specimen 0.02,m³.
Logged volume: 267.4200,m³
